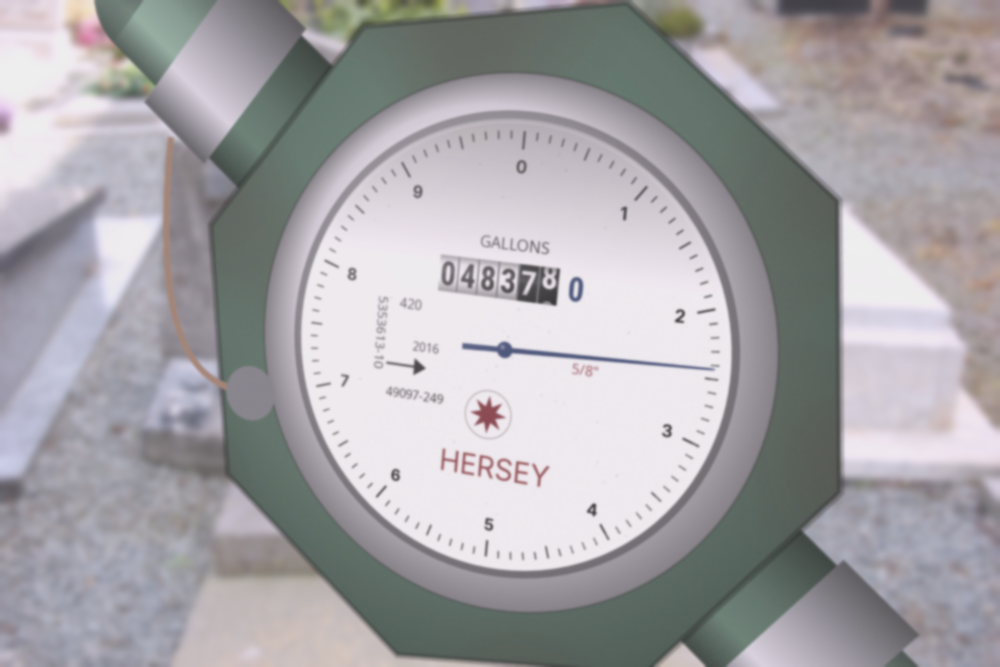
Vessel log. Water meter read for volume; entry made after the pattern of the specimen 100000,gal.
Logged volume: 483782.4,gal
